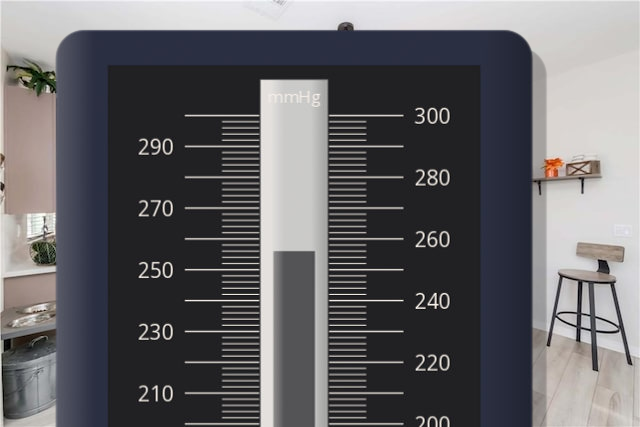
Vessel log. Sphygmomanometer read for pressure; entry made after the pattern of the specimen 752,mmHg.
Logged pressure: 256,mmHg
